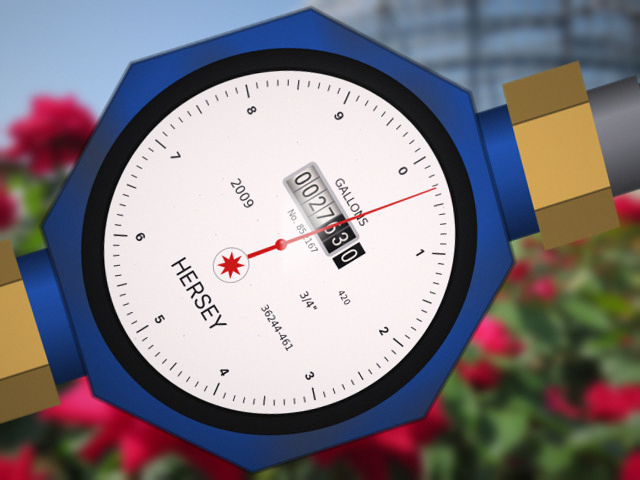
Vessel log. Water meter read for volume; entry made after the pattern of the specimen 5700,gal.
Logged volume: 27630.3,gal
